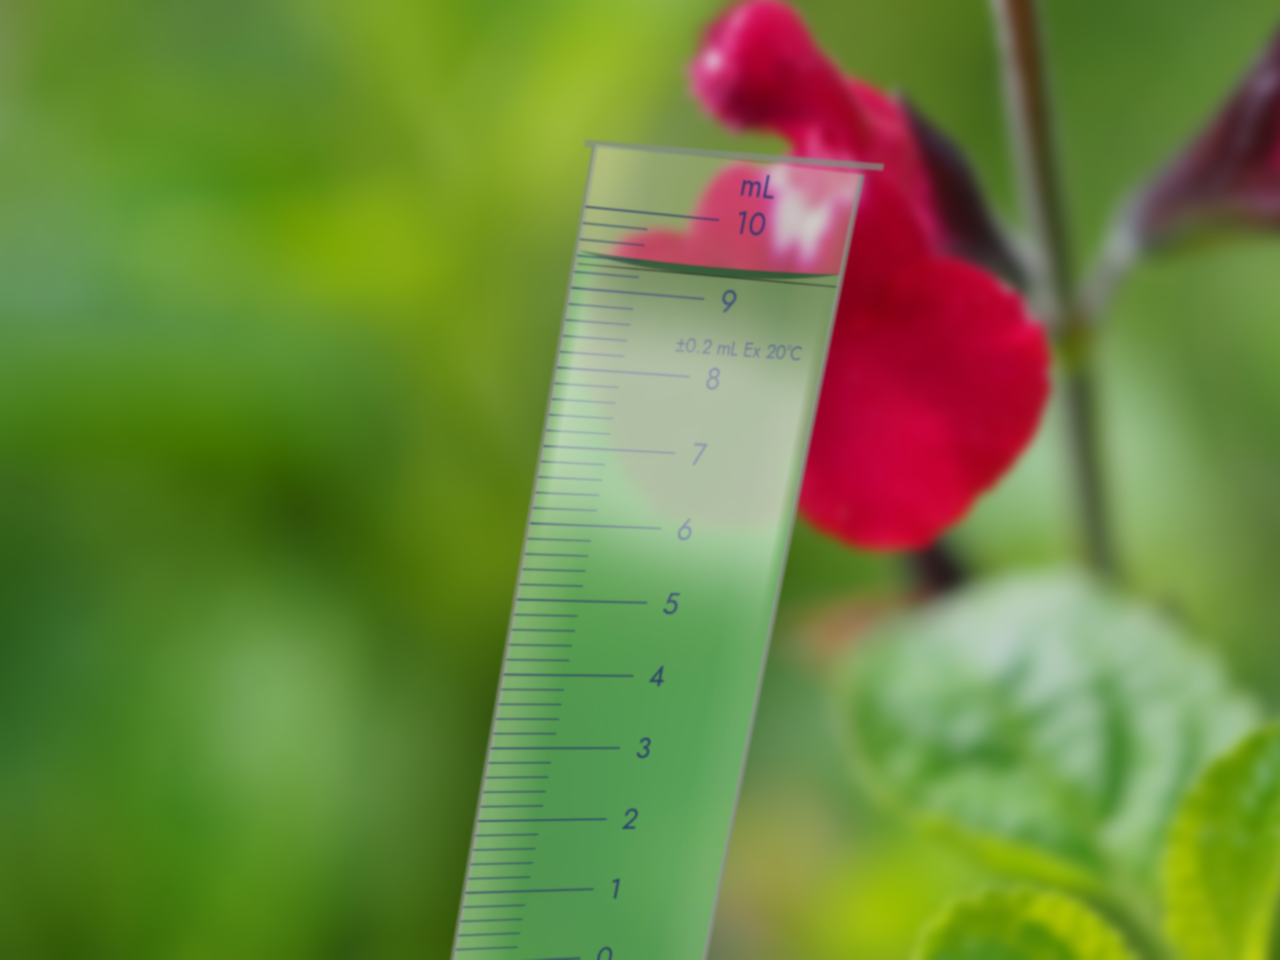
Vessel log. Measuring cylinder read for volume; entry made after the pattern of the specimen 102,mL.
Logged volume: 9.3,mL
